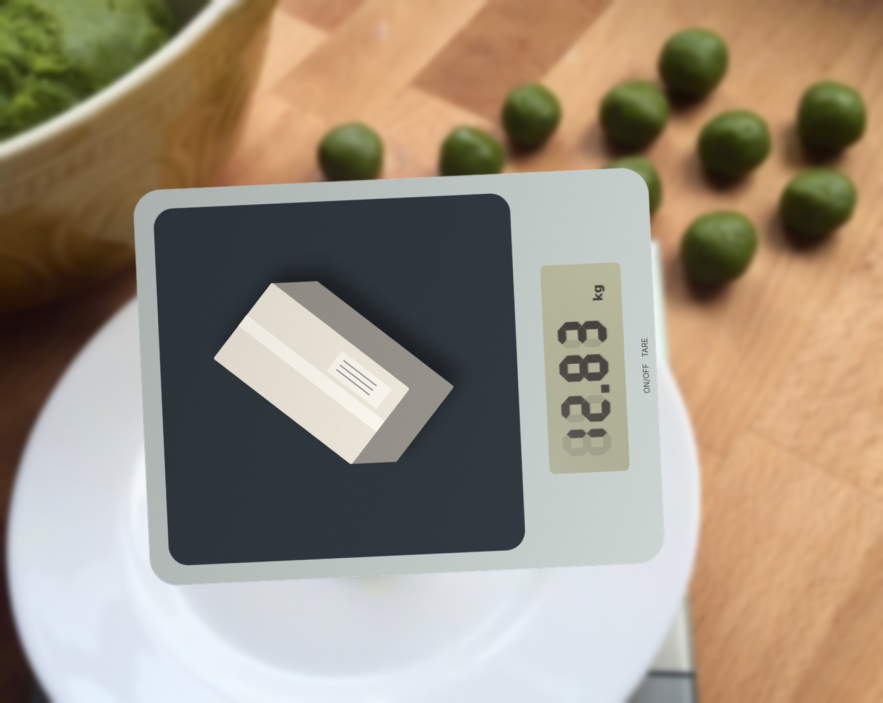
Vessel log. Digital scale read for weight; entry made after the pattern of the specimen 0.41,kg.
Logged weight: 12.83,kg
